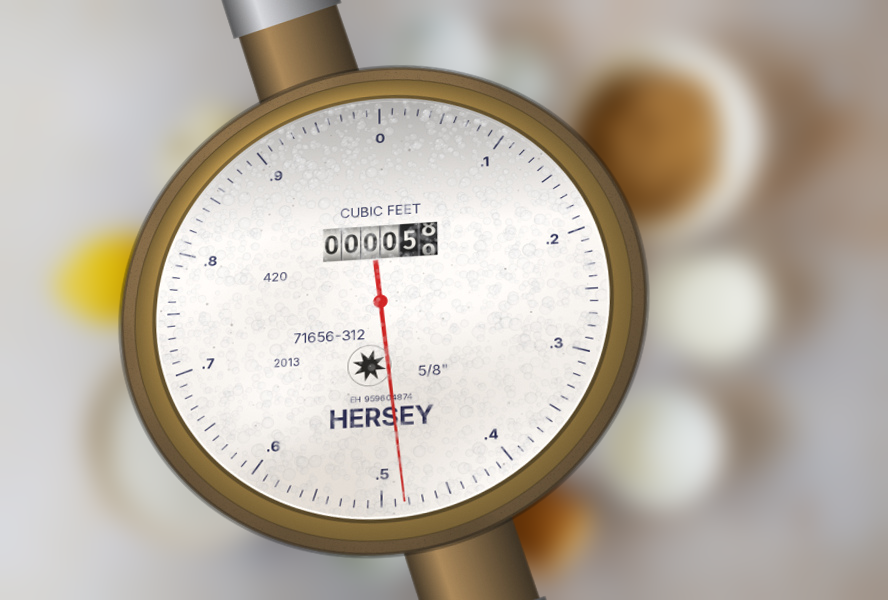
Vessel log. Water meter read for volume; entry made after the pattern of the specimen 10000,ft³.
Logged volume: 58.48,ft³
